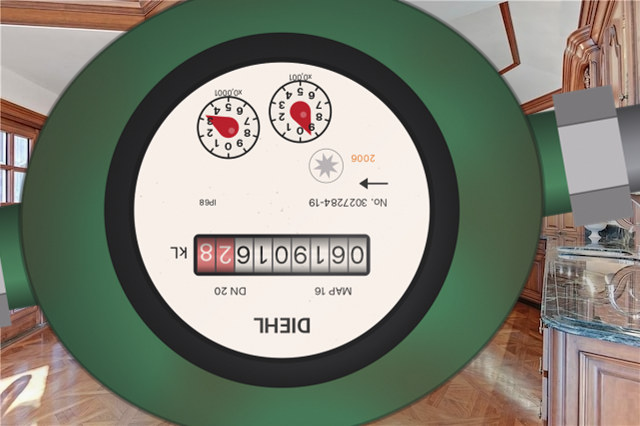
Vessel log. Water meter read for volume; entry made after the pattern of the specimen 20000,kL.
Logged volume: 619016.2793,kL
